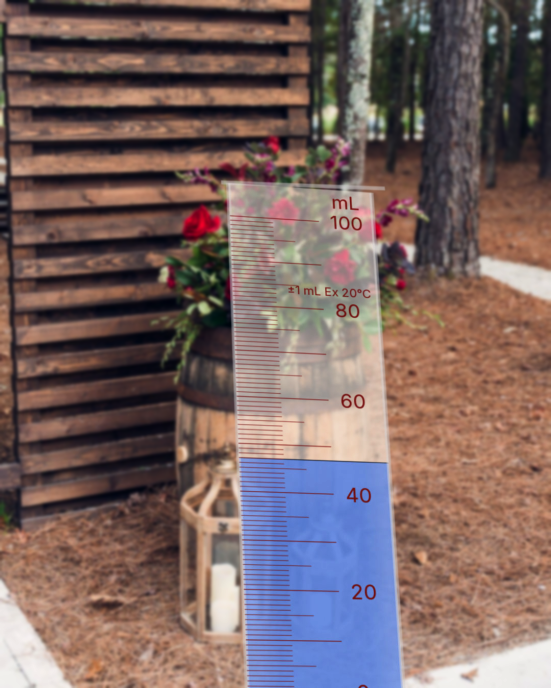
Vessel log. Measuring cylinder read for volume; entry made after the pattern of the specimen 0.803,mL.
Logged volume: 47,mL
